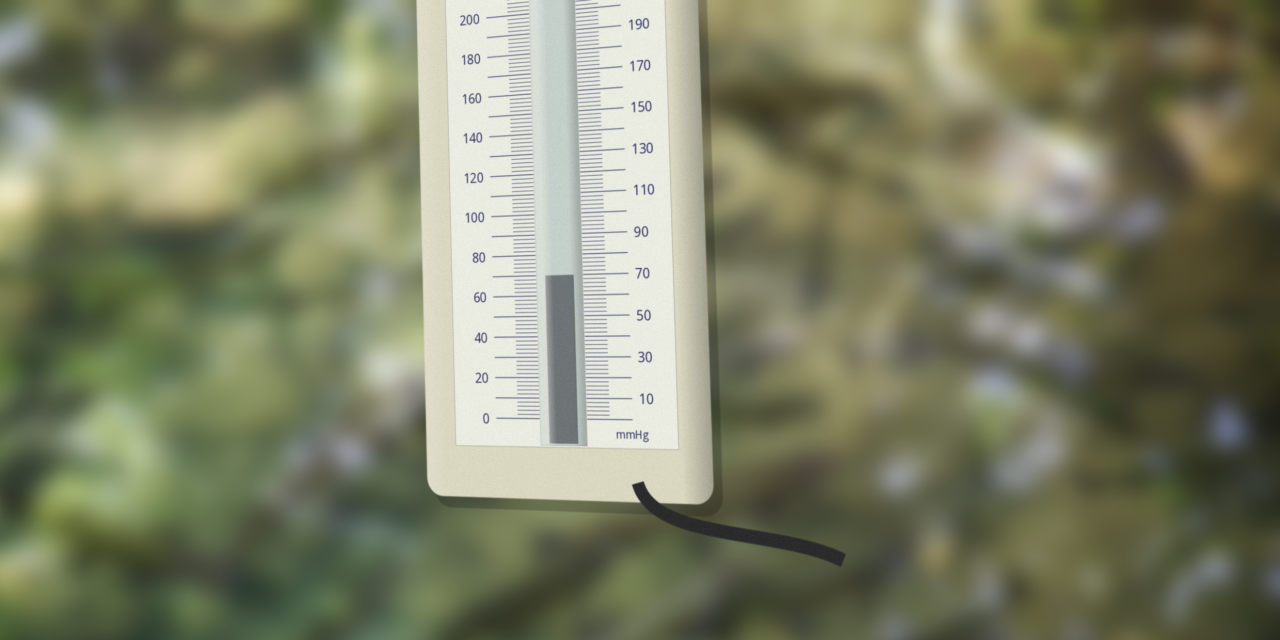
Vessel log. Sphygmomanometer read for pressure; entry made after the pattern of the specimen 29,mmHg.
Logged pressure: 70,mmHg
